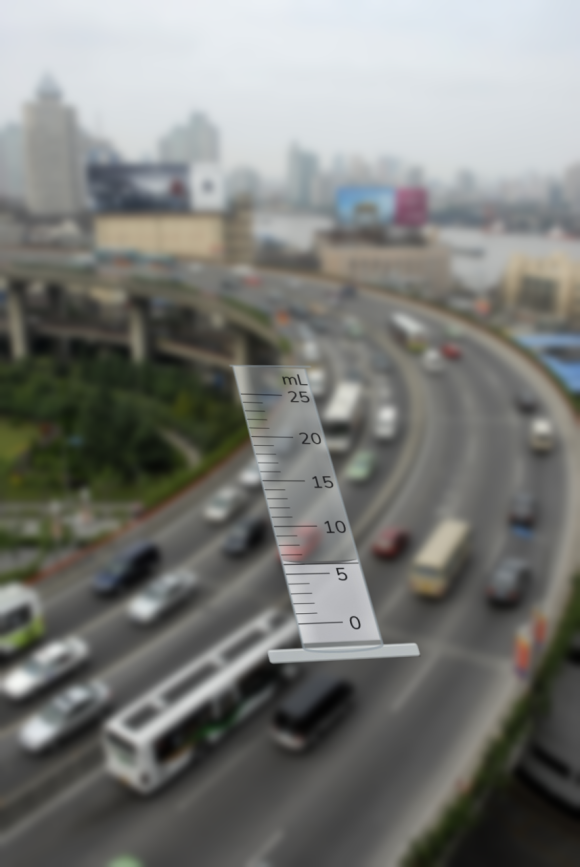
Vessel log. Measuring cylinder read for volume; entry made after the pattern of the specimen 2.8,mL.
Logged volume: 6,mL
